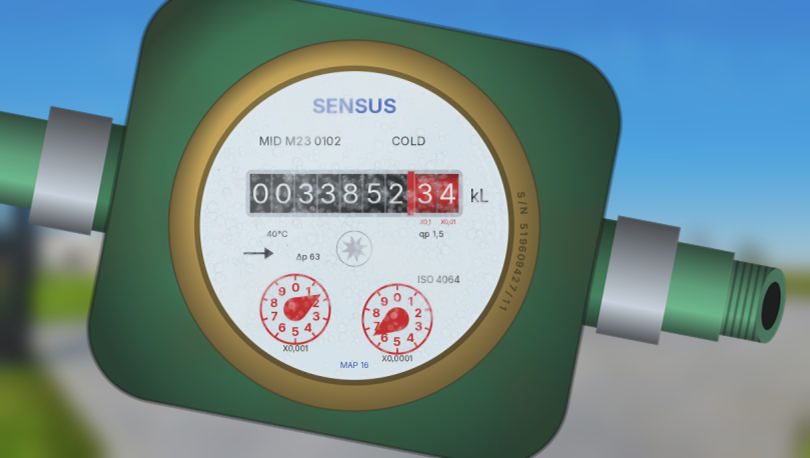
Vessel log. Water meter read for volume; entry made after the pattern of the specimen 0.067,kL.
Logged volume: 33852.3416,kL
